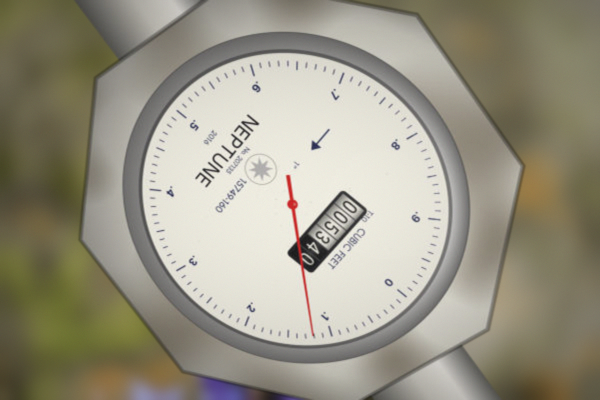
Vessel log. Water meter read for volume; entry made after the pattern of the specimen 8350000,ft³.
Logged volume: 5340.12,ft³
